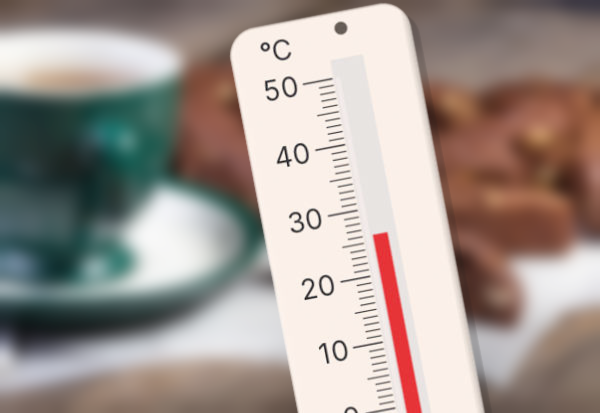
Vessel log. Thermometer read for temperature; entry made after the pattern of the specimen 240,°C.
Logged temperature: 26,°C
